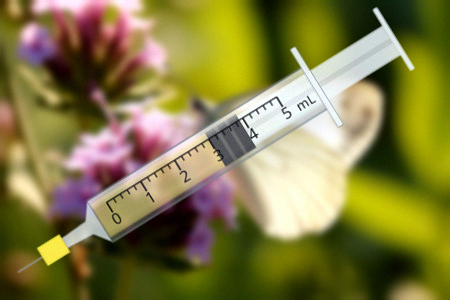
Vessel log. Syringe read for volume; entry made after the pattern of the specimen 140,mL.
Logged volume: 3,mL
